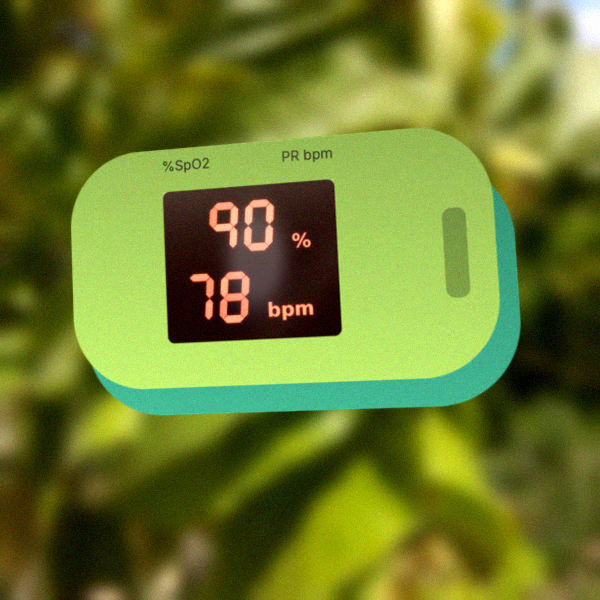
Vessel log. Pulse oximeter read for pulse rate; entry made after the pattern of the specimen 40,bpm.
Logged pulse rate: 78,bpm
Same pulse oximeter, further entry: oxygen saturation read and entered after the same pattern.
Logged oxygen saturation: 90,%
